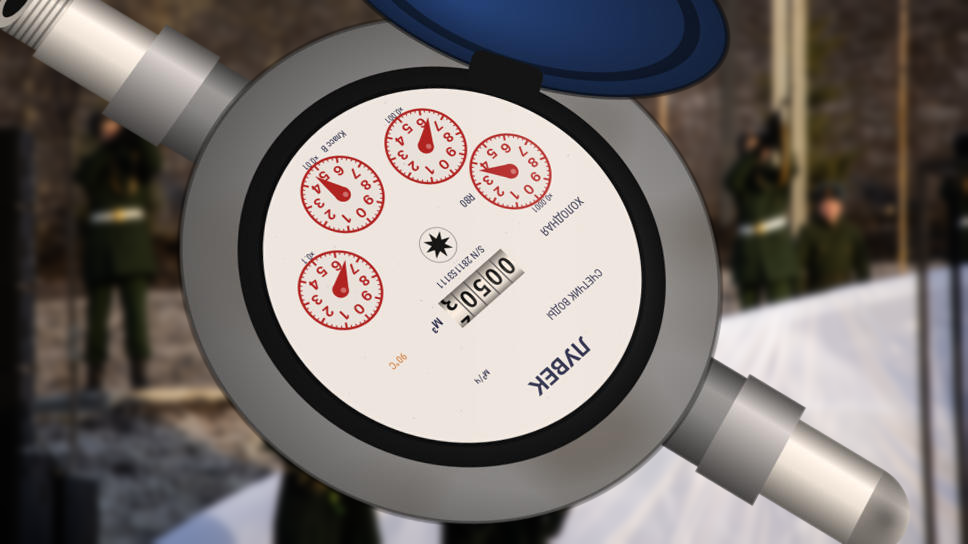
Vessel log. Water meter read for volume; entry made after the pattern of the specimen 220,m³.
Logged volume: 502.6463,m³
